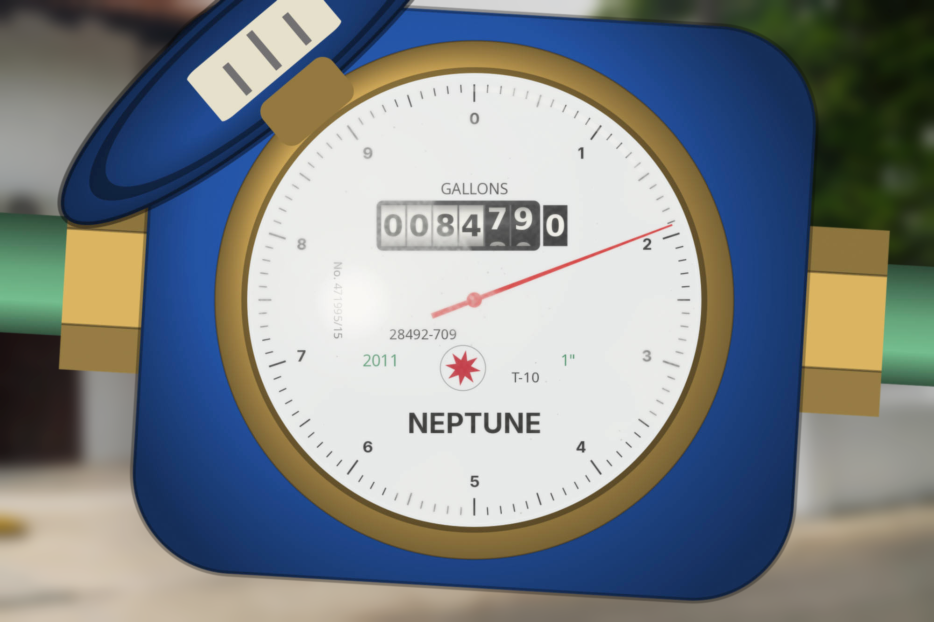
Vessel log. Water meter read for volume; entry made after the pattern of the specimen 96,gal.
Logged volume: 84791.9,gal
